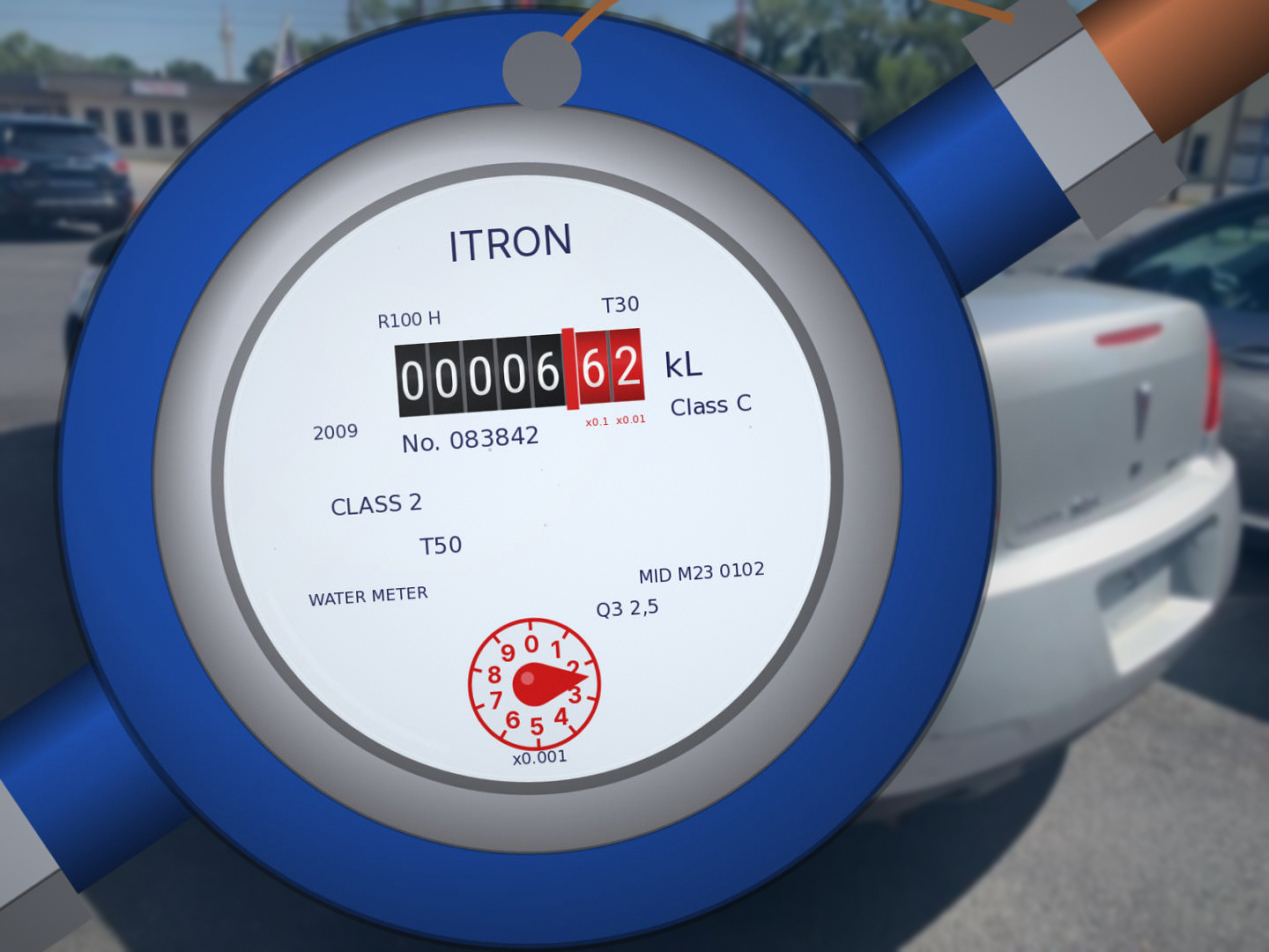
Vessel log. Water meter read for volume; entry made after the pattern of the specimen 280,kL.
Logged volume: 6.622,kL
